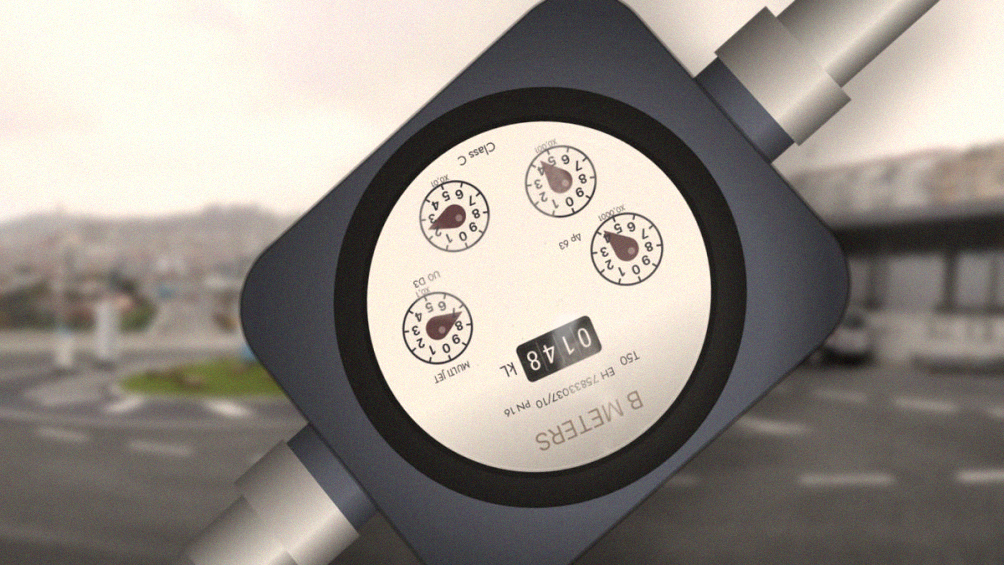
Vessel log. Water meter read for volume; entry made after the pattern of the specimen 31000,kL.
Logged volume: 148.7244,kL
